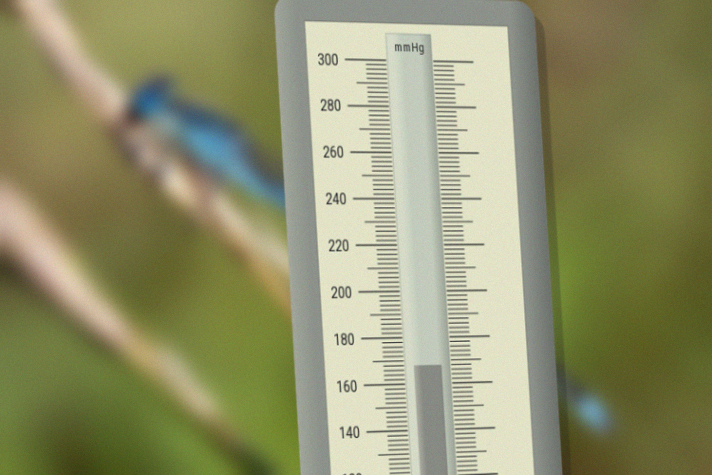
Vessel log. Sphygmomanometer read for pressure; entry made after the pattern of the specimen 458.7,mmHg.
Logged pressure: 168,mmHg
